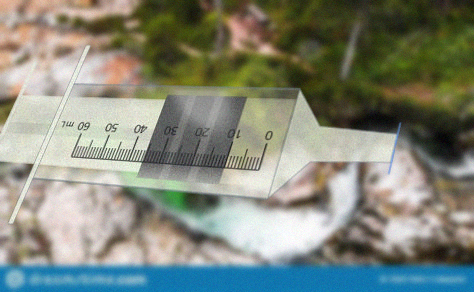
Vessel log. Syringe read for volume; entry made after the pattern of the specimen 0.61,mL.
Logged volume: 10,mL
